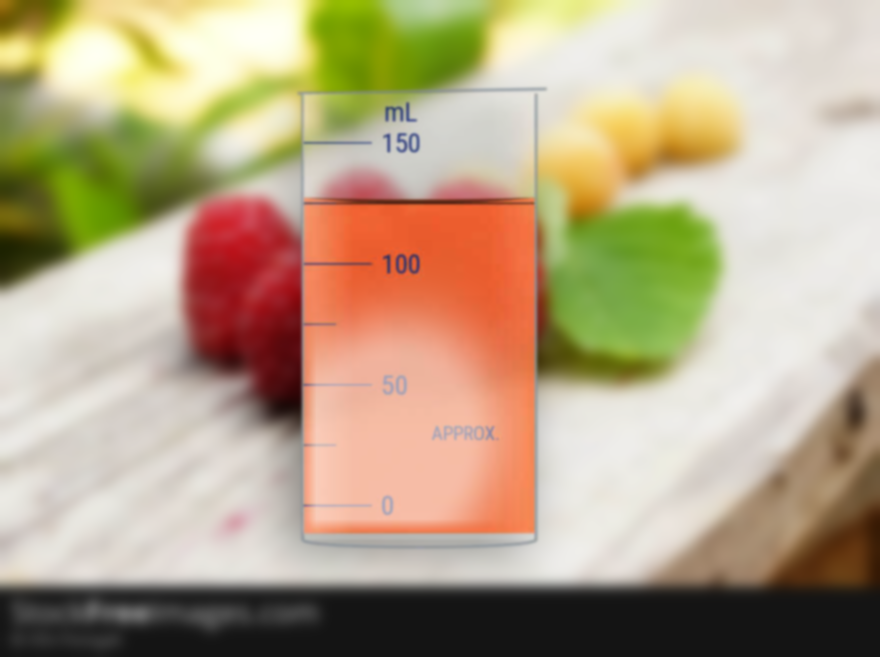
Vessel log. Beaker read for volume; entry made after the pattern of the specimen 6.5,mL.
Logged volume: 125,mL
